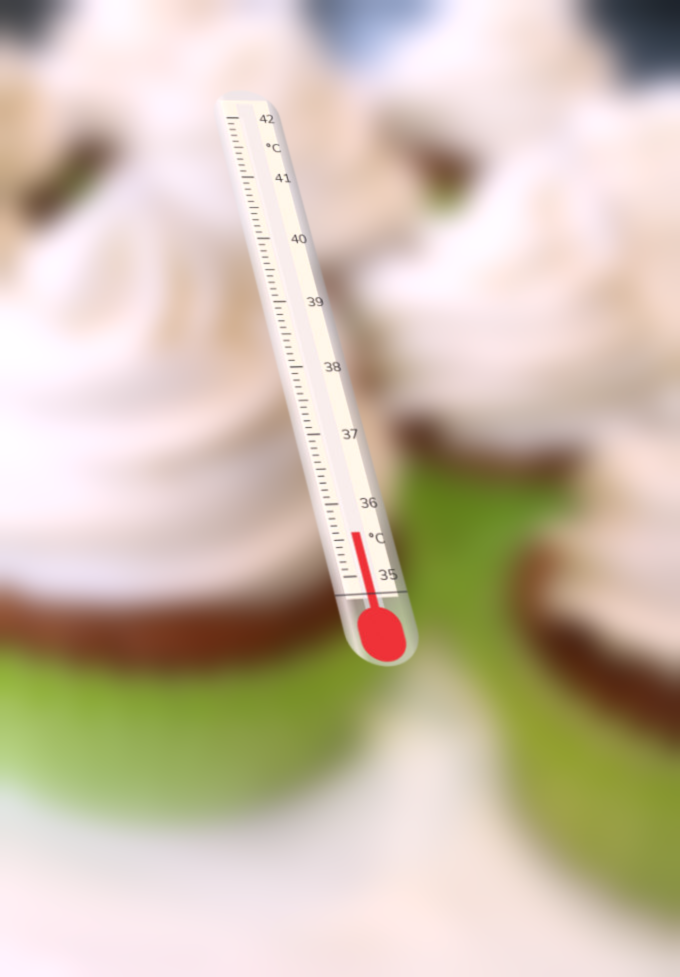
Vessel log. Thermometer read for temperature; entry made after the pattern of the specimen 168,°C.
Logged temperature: 35.6,°C
